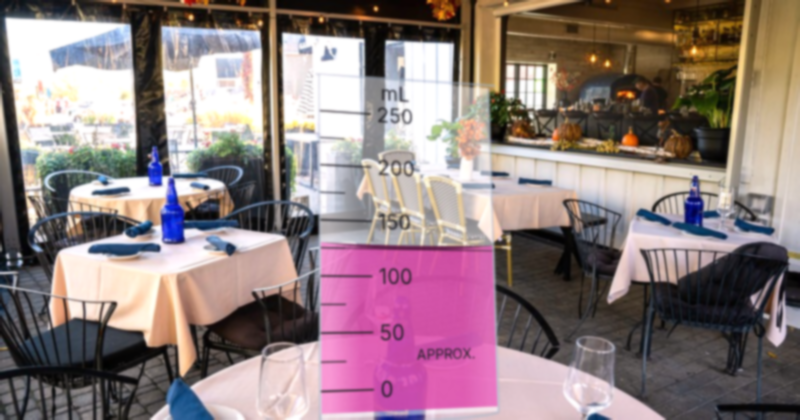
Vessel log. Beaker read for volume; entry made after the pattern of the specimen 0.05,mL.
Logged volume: 125,mL
